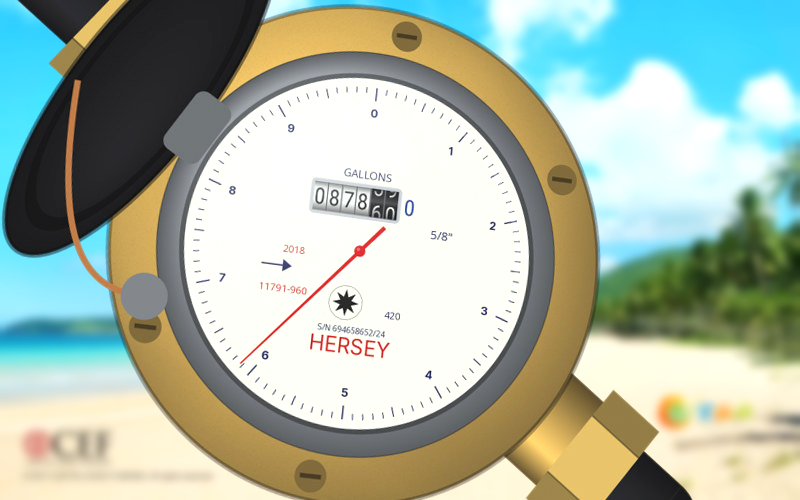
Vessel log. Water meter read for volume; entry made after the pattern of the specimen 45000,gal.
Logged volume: 878596.1,gal
